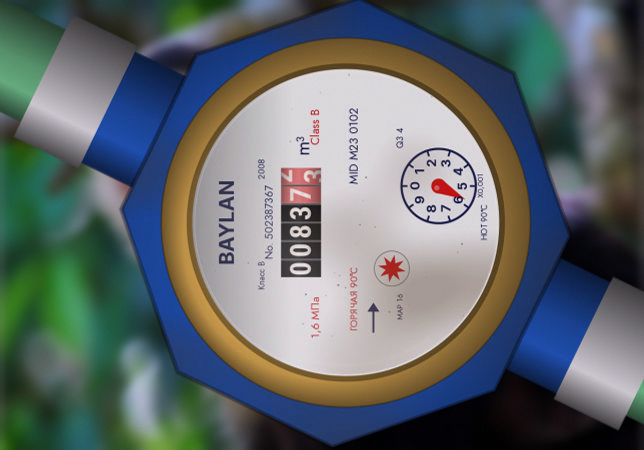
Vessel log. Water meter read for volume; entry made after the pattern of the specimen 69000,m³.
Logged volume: 83.725,m³
